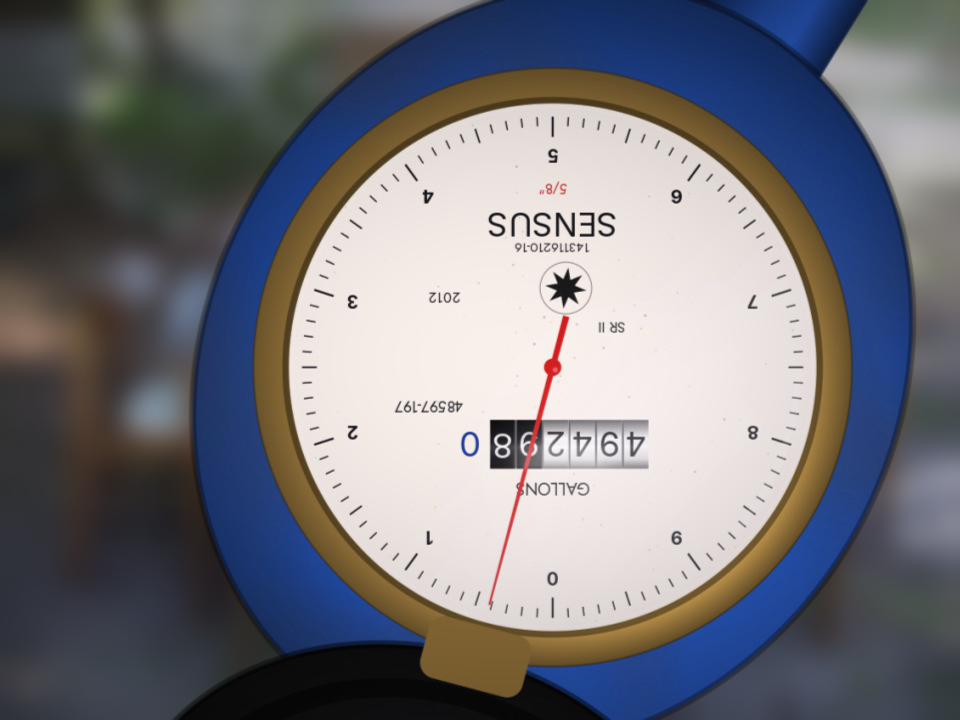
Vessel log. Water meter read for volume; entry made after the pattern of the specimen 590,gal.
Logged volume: 4942980.4,gal
